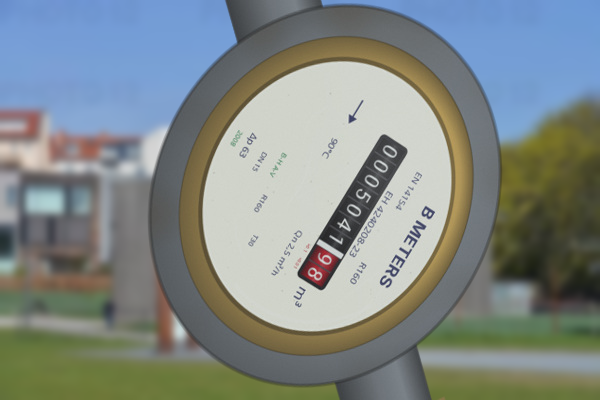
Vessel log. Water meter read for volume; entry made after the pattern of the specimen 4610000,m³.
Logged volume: 5041.98,m³
